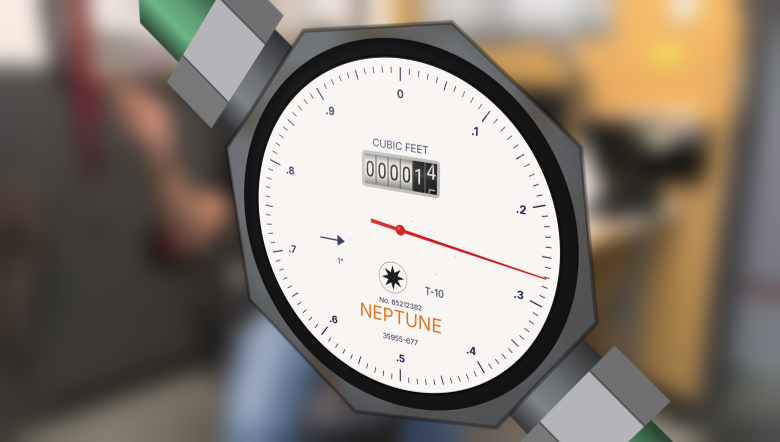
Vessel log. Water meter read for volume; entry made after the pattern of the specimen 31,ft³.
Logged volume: 14.27,ft³
